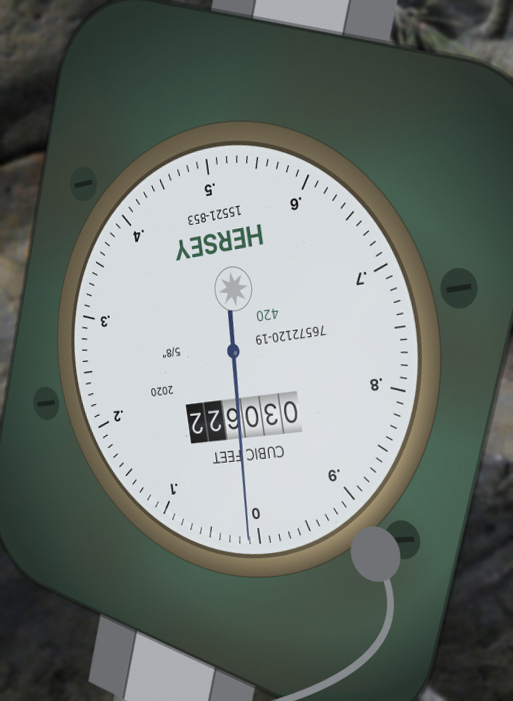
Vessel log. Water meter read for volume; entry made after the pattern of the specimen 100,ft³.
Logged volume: 30622.01,ft³
